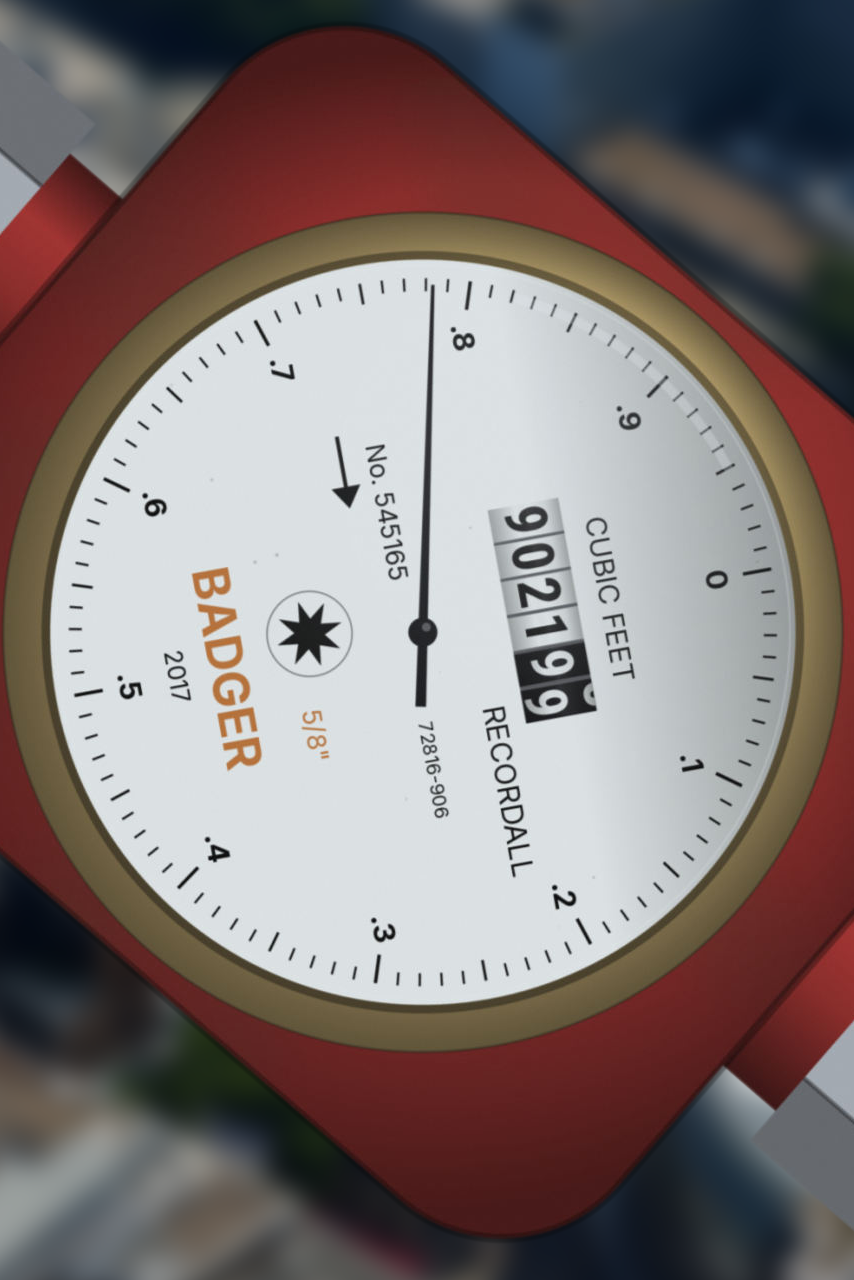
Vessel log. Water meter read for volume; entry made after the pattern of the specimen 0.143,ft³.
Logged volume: 902198.78,ft³
